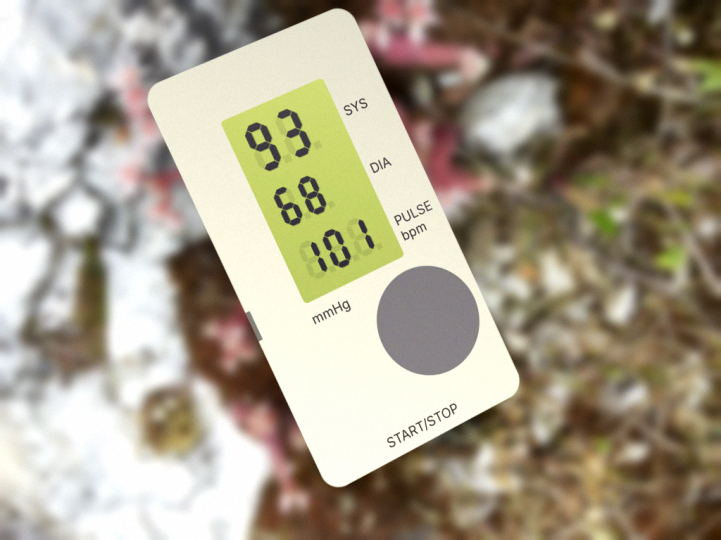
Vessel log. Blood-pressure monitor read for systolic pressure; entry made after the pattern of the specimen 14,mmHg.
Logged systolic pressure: 93,mmHg
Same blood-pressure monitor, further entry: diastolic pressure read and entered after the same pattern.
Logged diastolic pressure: 68,mmHg
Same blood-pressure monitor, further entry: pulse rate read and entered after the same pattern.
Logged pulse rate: 101,bpm
